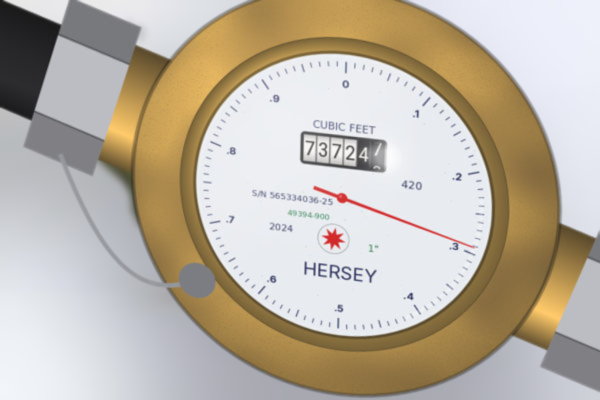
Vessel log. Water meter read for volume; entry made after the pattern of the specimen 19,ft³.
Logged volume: 737247.29,ft³
